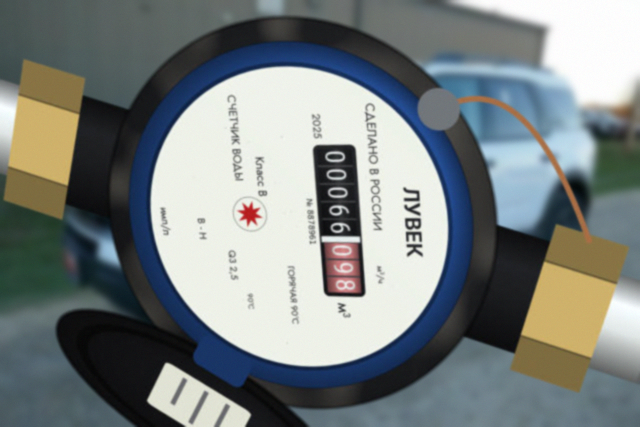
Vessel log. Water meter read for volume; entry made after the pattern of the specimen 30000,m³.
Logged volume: 66.098,m³
